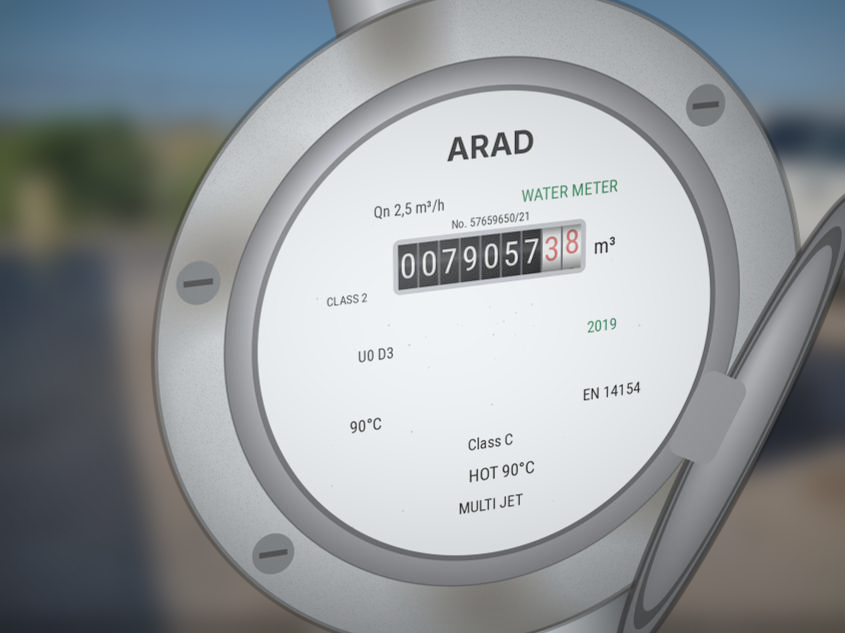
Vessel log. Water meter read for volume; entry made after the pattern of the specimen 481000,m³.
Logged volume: 79057.38,m³
